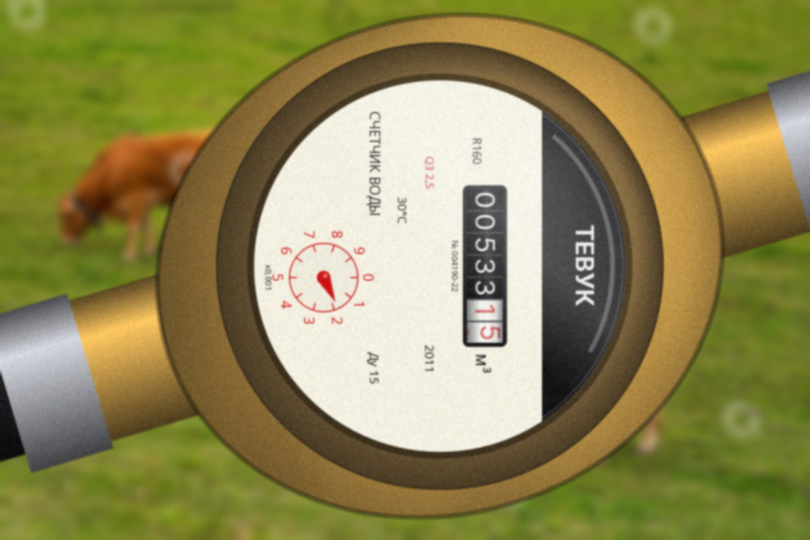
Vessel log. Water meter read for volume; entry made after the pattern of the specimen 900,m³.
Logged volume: 533.151,m³
